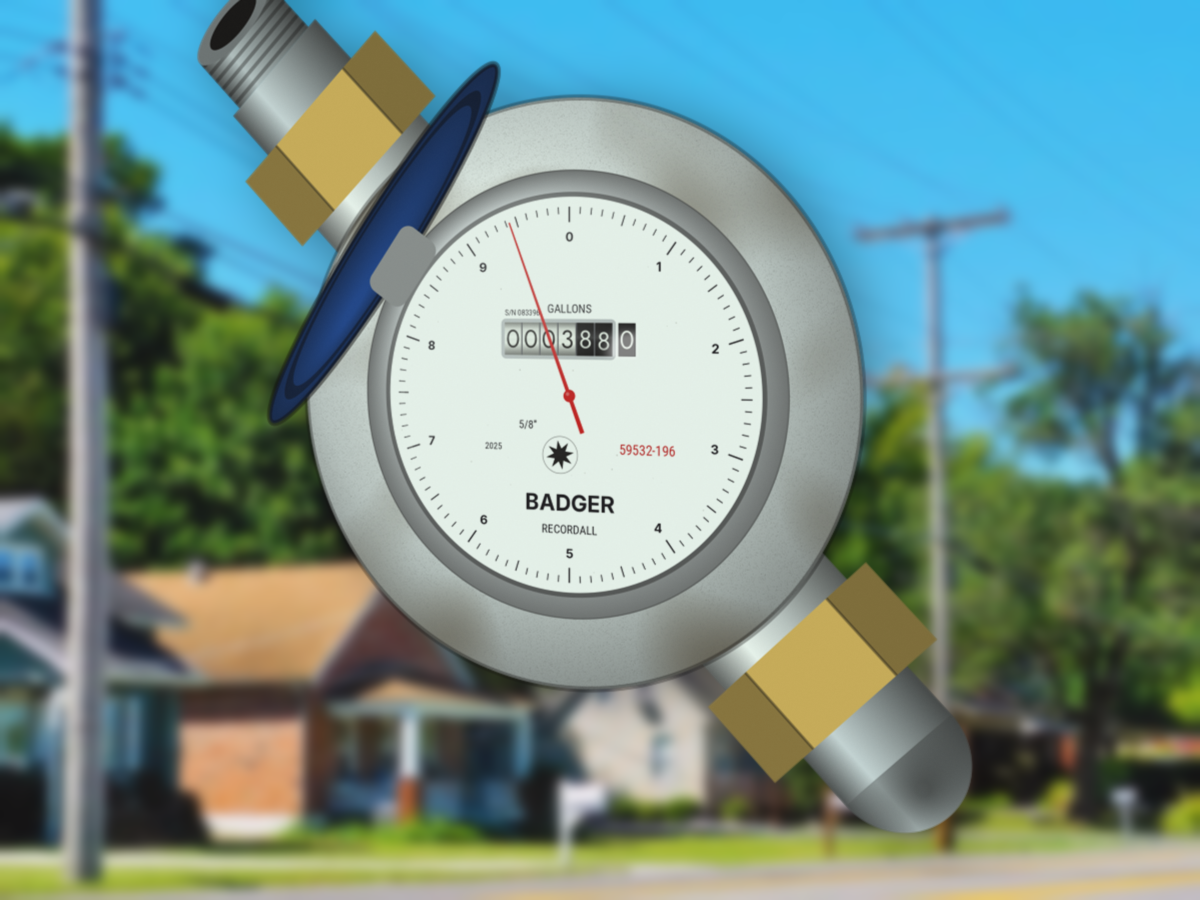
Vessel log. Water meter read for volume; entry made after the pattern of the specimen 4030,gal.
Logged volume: 3879.4,gal
